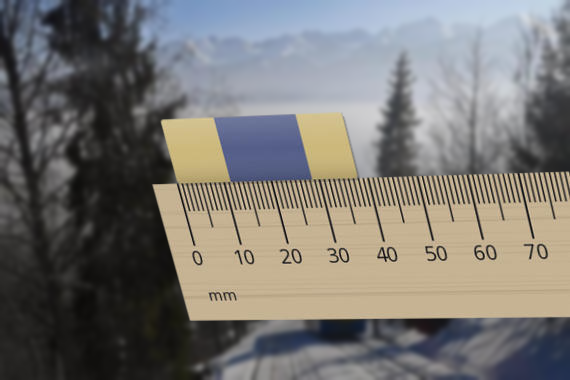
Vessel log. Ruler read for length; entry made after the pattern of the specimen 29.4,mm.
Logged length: 38,mm
